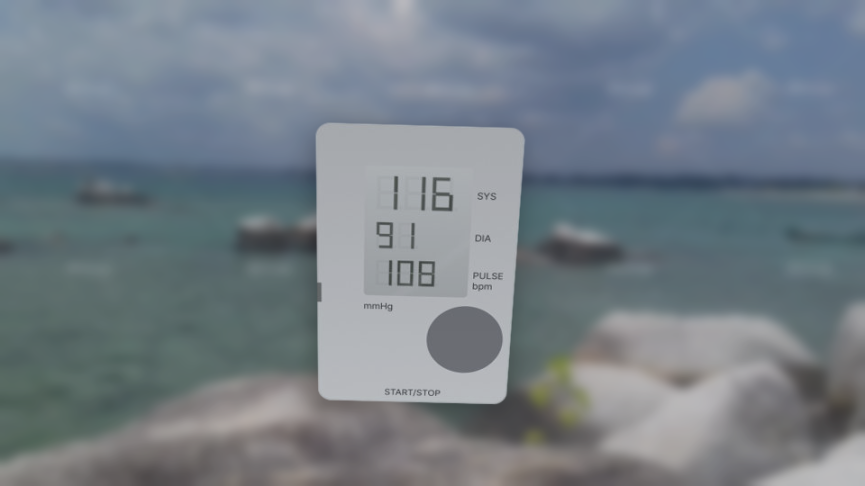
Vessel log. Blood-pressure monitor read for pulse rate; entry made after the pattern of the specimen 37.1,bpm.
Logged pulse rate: 108,bpm
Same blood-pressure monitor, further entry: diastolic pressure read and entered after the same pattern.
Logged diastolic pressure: 91,mmHg
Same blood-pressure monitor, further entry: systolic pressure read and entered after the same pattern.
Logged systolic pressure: 116,mmHg
